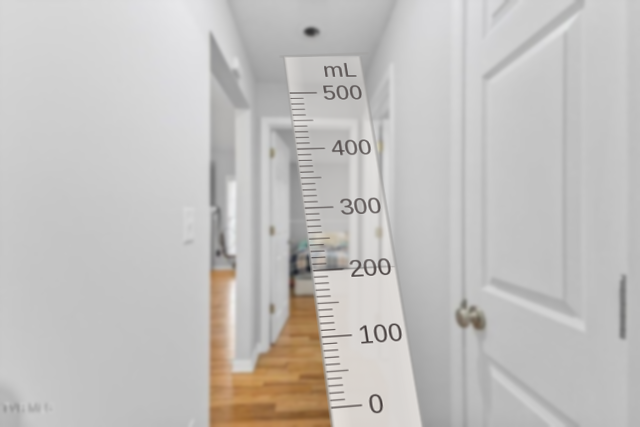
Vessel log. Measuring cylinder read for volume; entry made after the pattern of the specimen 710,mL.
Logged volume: 200,mL
